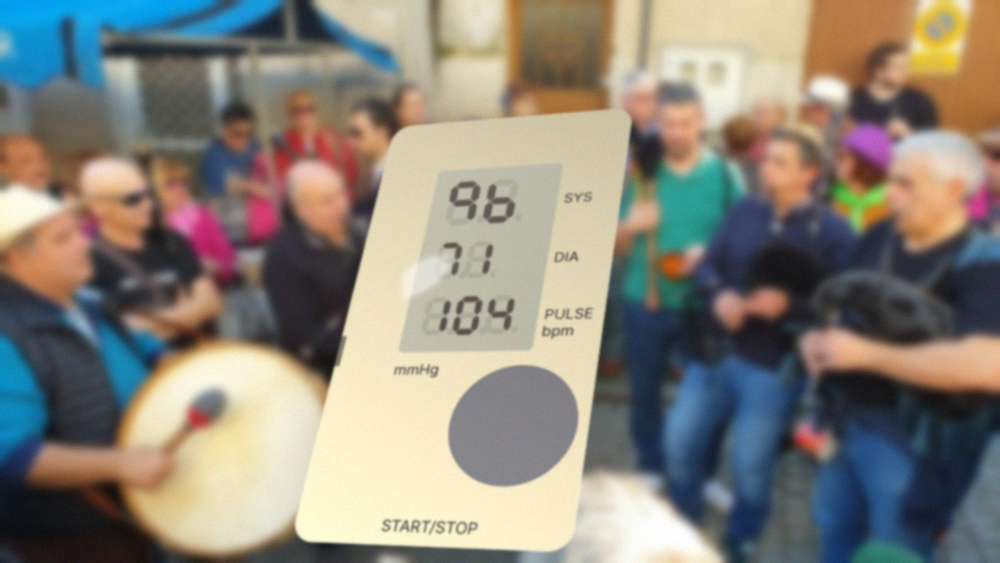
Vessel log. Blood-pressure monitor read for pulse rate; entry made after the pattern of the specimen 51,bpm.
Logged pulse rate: 104,bpm
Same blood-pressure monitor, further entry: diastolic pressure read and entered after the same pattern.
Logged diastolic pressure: 71,mmHg
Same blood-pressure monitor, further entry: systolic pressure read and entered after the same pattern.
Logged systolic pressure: 96,mmHg
